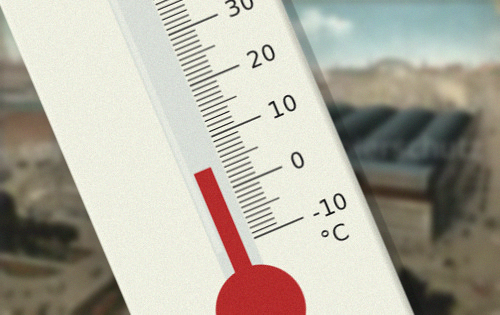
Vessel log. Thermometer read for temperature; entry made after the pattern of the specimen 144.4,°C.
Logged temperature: 5,°C
